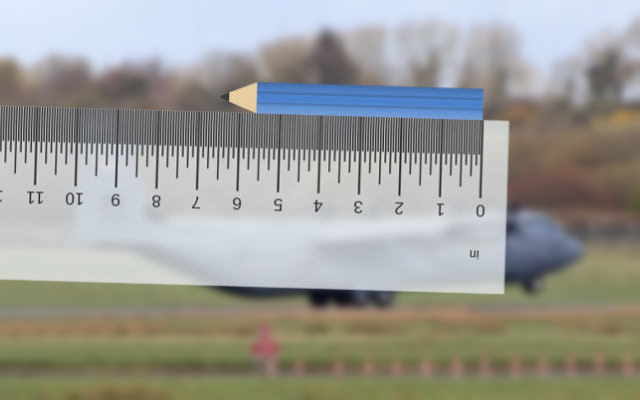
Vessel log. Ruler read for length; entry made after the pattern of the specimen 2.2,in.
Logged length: 6.5,in
